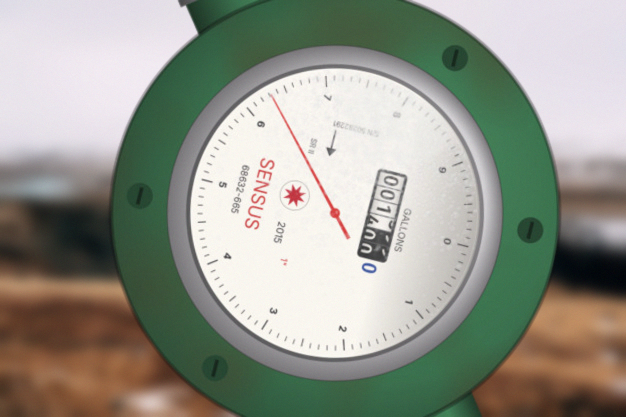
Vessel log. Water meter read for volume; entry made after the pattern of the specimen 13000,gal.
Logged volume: 13996.3,gal
